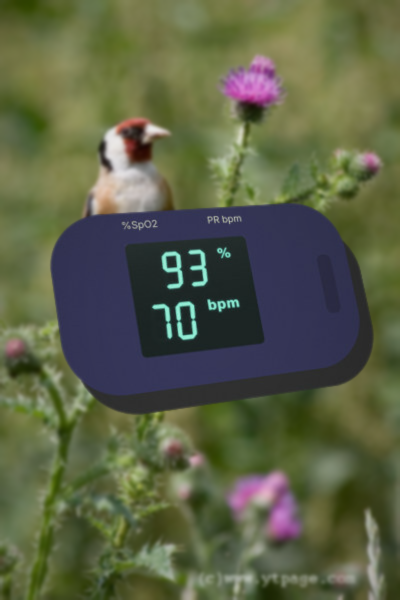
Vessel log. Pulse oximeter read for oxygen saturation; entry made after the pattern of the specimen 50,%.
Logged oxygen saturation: 93,%
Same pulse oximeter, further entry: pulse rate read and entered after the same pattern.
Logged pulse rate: 70,bpm
